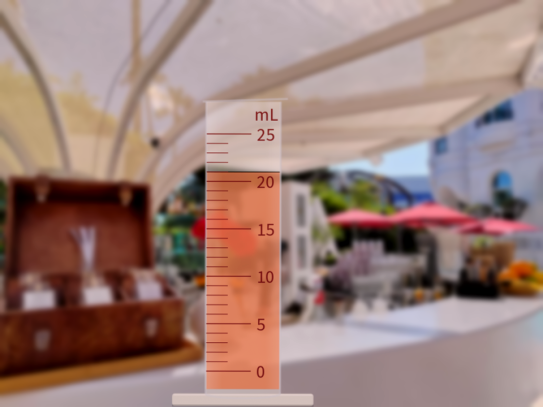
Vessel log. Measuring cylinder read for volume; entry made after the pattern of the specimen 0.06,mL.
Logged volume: 21,mL
